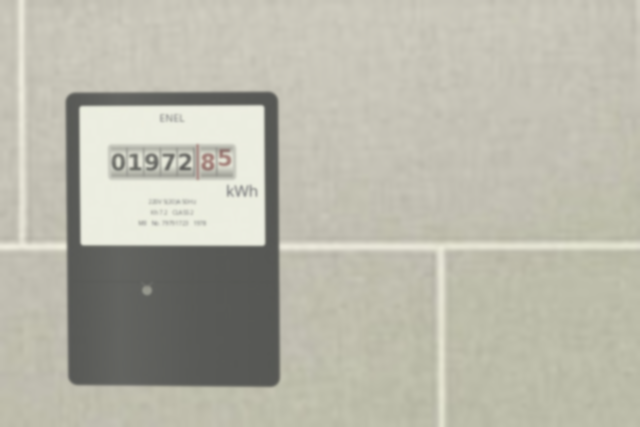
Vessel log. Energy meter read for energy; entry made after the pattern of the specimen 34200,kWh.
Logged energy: 1972.85,kWh
